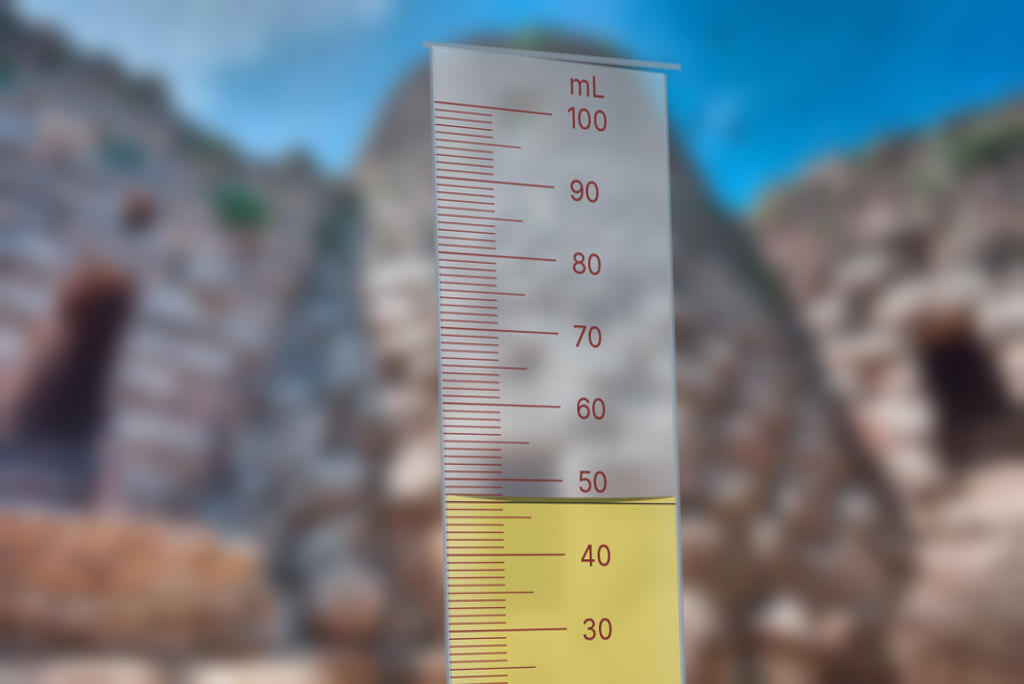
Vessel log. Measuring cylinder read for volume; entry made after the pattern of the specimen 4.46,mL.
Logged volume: 47,mL
